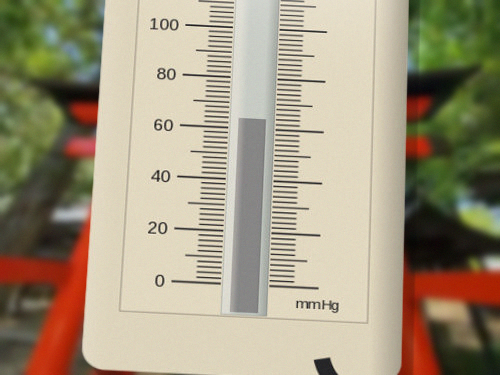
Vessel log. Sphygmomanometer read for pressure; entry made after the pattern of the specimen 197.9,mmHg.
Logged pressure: 64,mmHg
